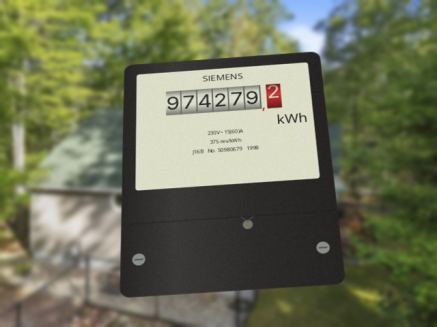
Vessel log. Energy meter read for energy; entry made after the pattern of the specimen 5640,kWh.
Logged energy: 974279.2,kWh
